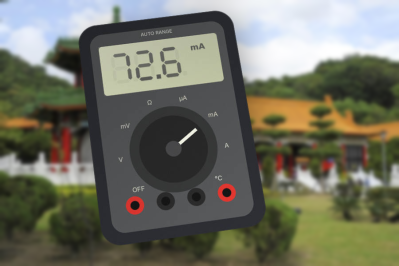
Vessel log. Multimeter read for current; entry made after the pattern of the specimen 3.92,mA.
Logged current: 72.6,mA
